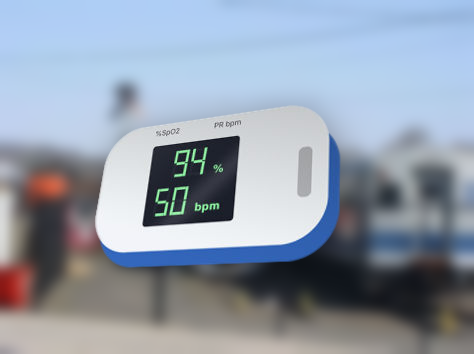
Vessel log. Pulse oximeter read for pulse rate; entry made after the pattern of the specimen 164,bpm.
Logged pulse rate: 50,bpm
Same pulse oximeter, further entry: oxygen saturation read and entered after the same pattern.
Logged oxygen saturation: 94,%
